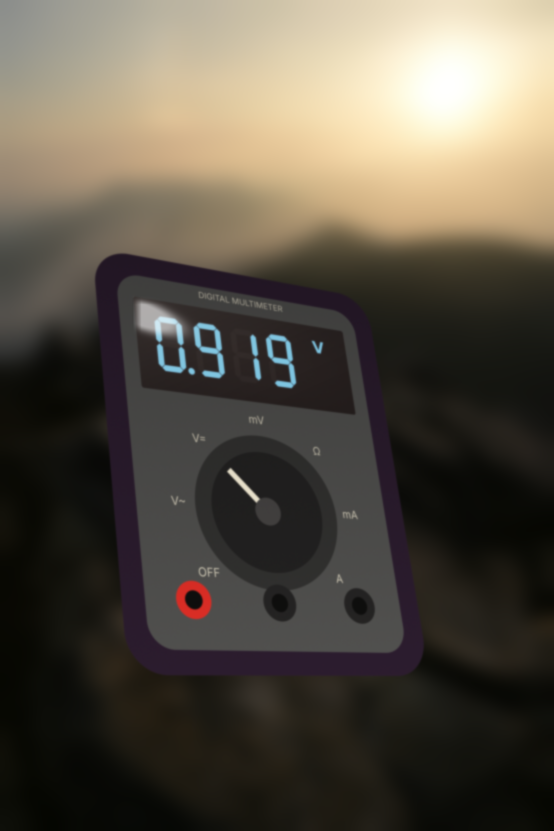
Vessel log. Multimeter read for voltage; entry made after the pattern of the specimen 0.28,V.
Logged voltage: 0.919,V
